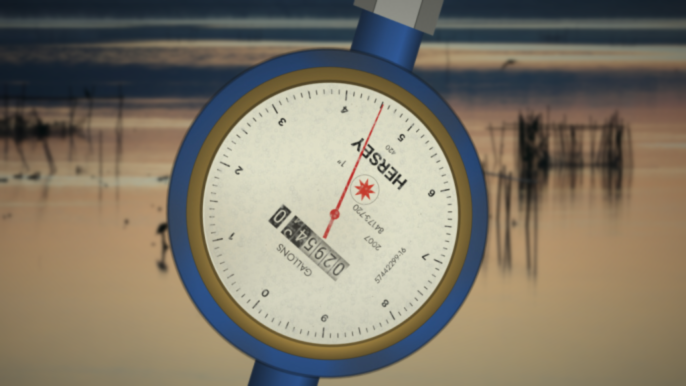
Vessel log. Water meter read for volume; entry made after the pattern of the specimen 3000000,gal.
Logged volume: 295434.5,gal
